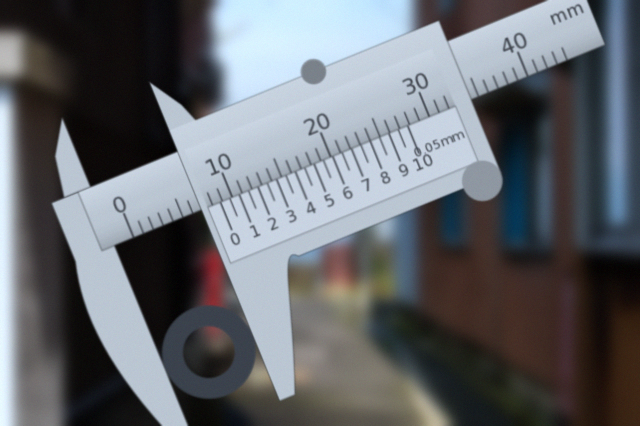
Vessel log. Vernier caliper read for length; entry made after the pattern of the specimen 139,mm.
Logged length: 8.8,mm
